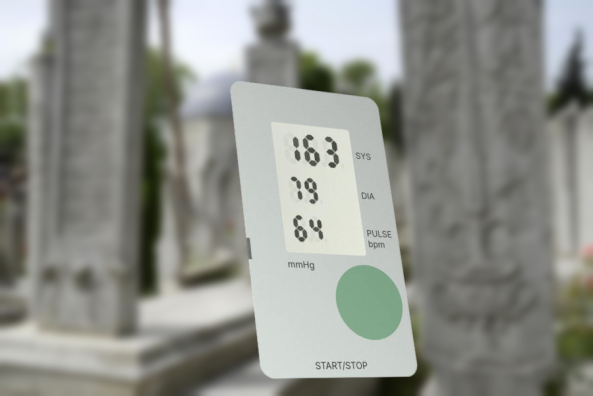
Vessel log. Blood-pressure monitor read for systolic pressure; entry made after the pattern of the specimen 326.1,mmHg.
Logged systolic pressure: 163,mmHg
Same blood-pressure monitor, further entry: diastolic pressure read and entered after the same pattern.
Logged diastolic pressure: 79,mmHg
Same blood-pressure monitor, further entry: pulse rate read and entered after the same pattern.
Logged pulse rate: 64,bpm
